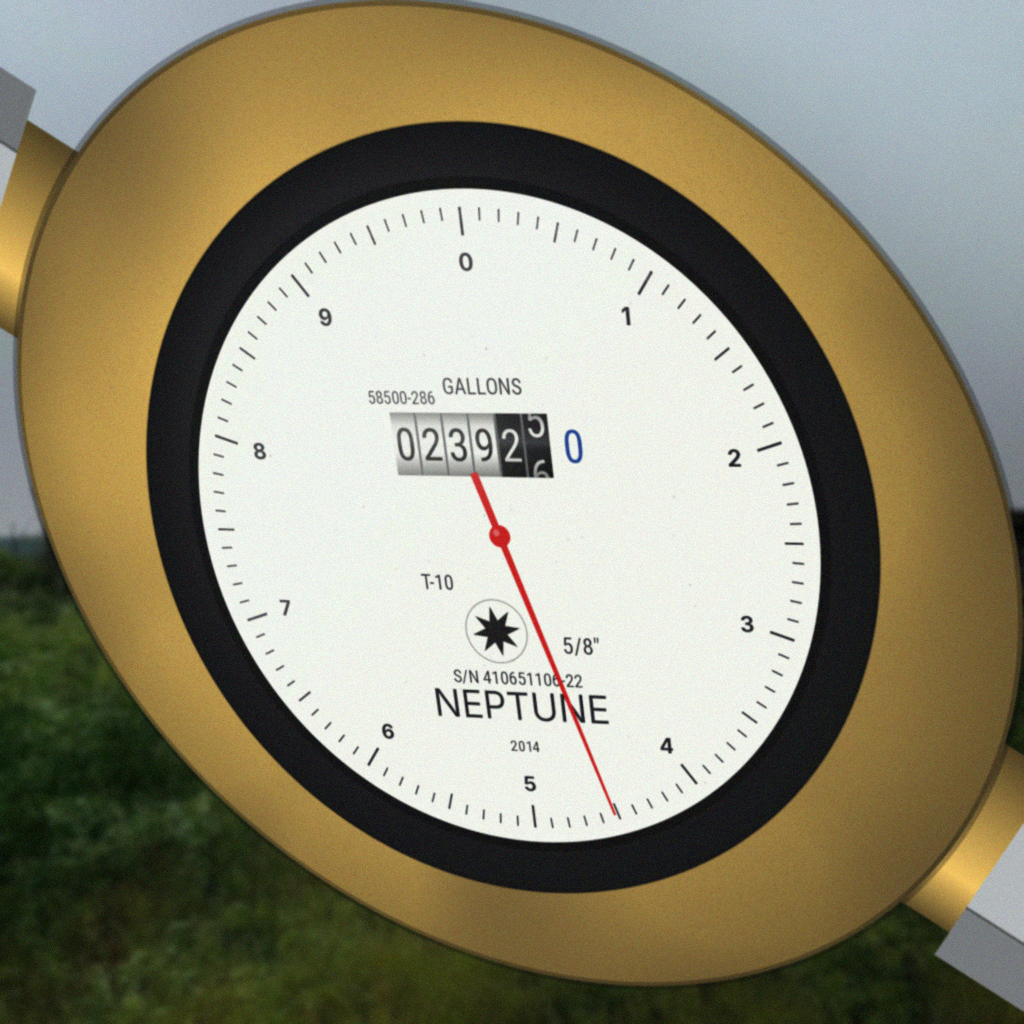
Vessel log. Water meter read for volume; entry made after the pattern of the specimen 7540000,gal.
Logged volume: 239254.5,gal
